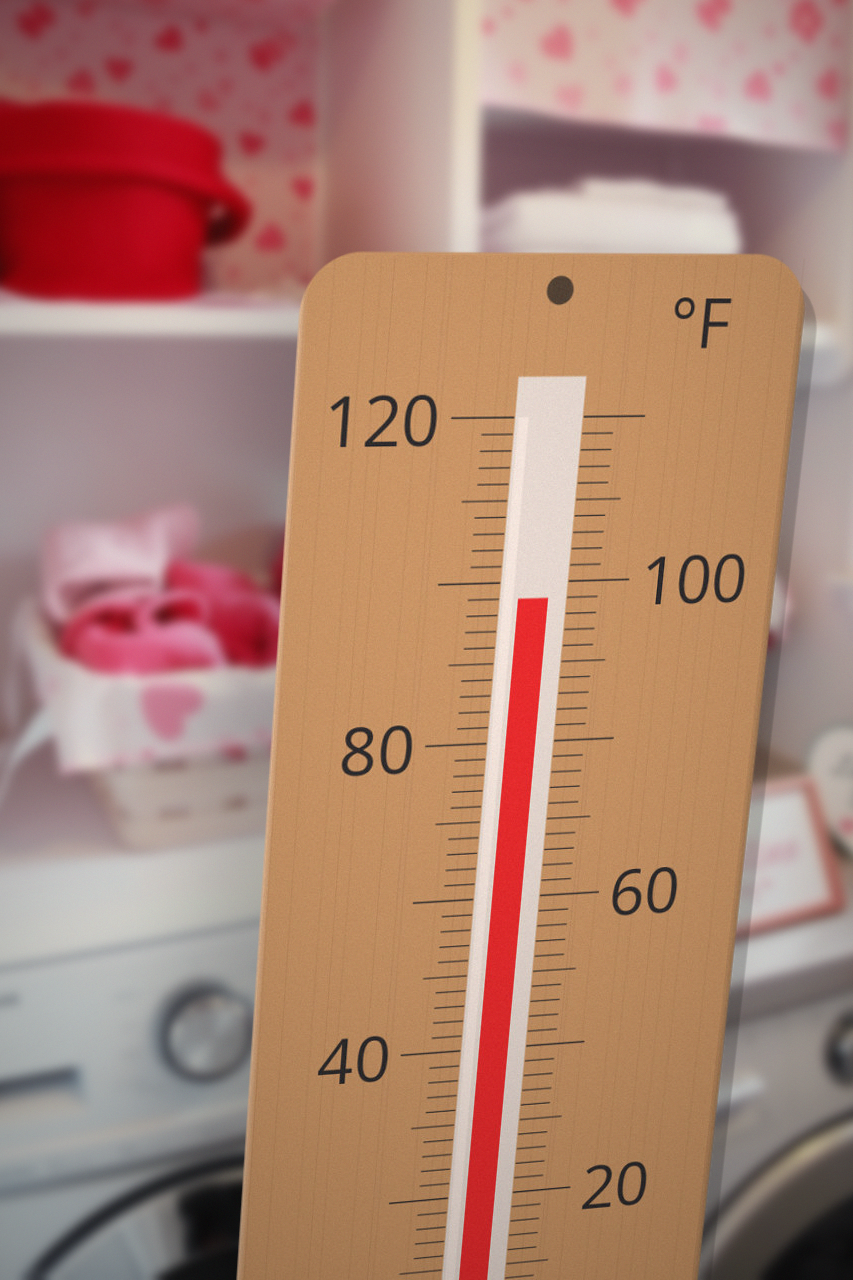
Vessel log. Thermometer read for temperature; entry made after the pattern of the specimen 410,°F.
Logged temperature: 98,°F
